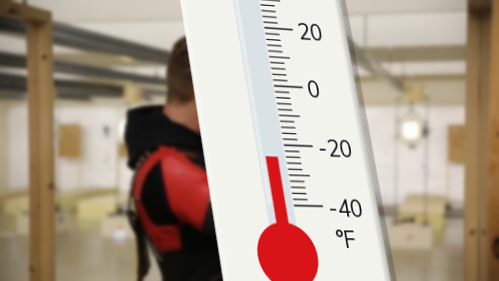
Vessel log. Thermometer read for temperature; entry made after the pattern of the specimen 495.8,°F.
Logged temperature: -24,°F
